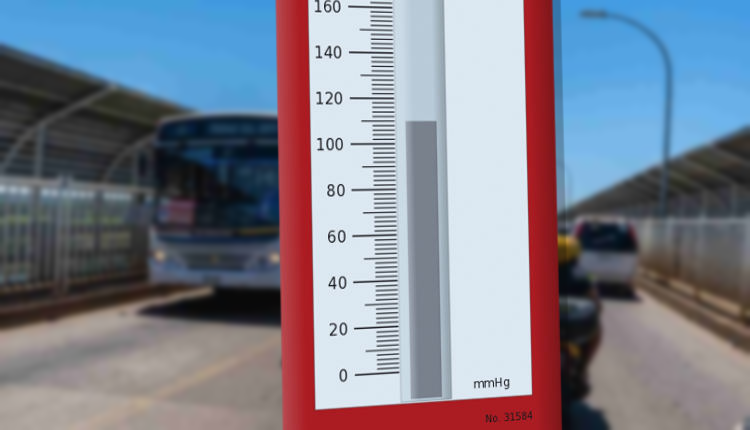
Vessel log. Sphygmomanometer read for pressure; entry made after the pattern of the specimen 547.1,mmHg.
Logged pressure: 110,mmHg
